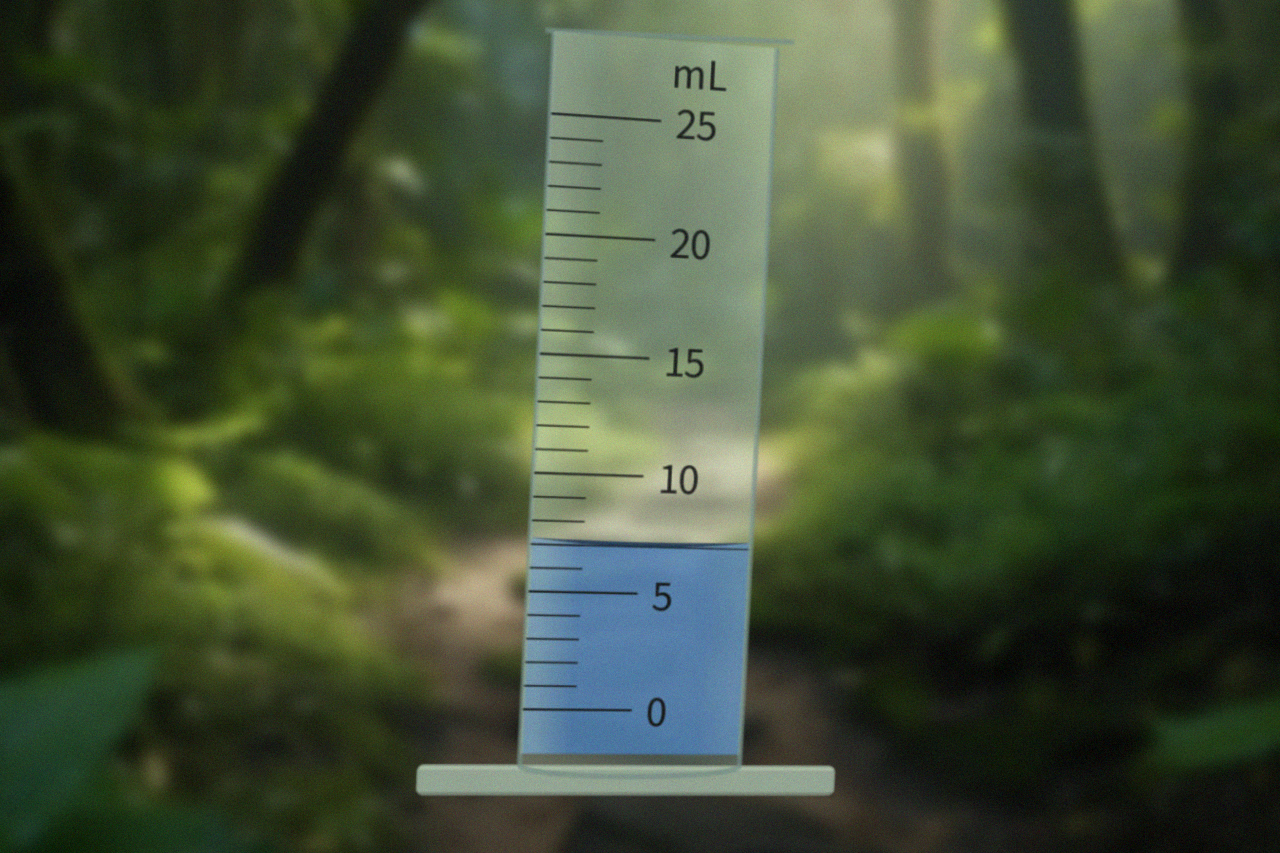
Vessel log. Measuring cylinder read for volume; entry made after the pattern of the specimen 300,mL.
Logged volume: 7,mL
